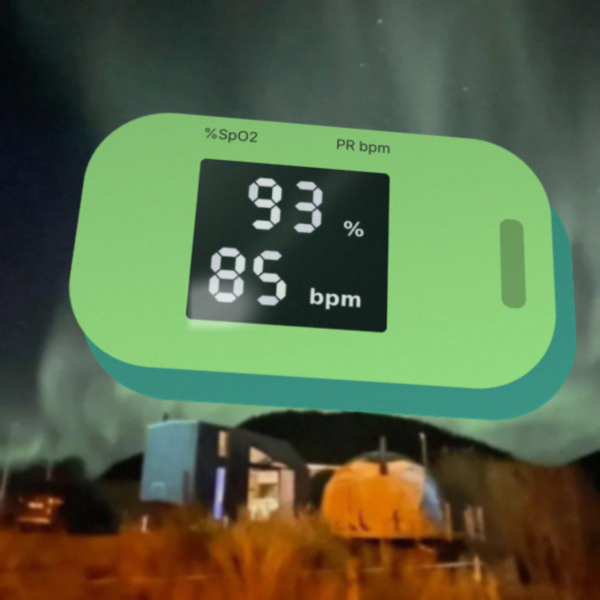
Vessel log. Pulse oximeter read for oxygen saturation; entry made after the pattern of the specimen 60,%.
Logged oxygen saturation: 93,%
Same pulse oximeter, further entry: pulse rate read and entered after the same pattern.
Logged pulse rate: 85,bpm
